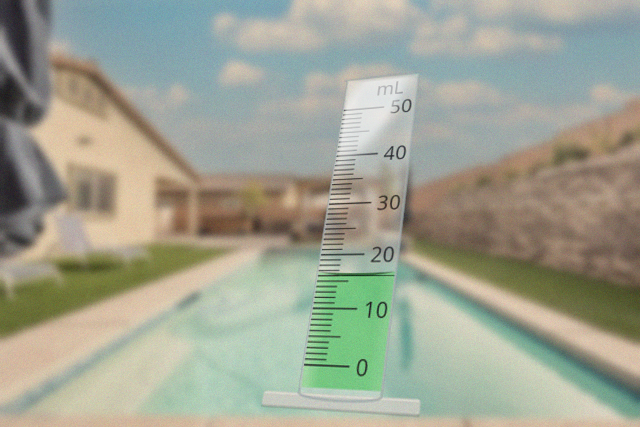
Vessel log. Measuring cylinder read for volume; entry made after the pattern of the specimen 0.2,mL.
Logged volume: 16,mL
